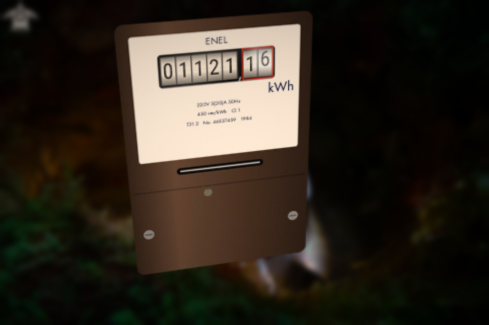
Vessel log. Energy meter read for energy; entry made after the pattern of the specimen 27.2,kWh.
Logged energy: 1121.16,kWh
